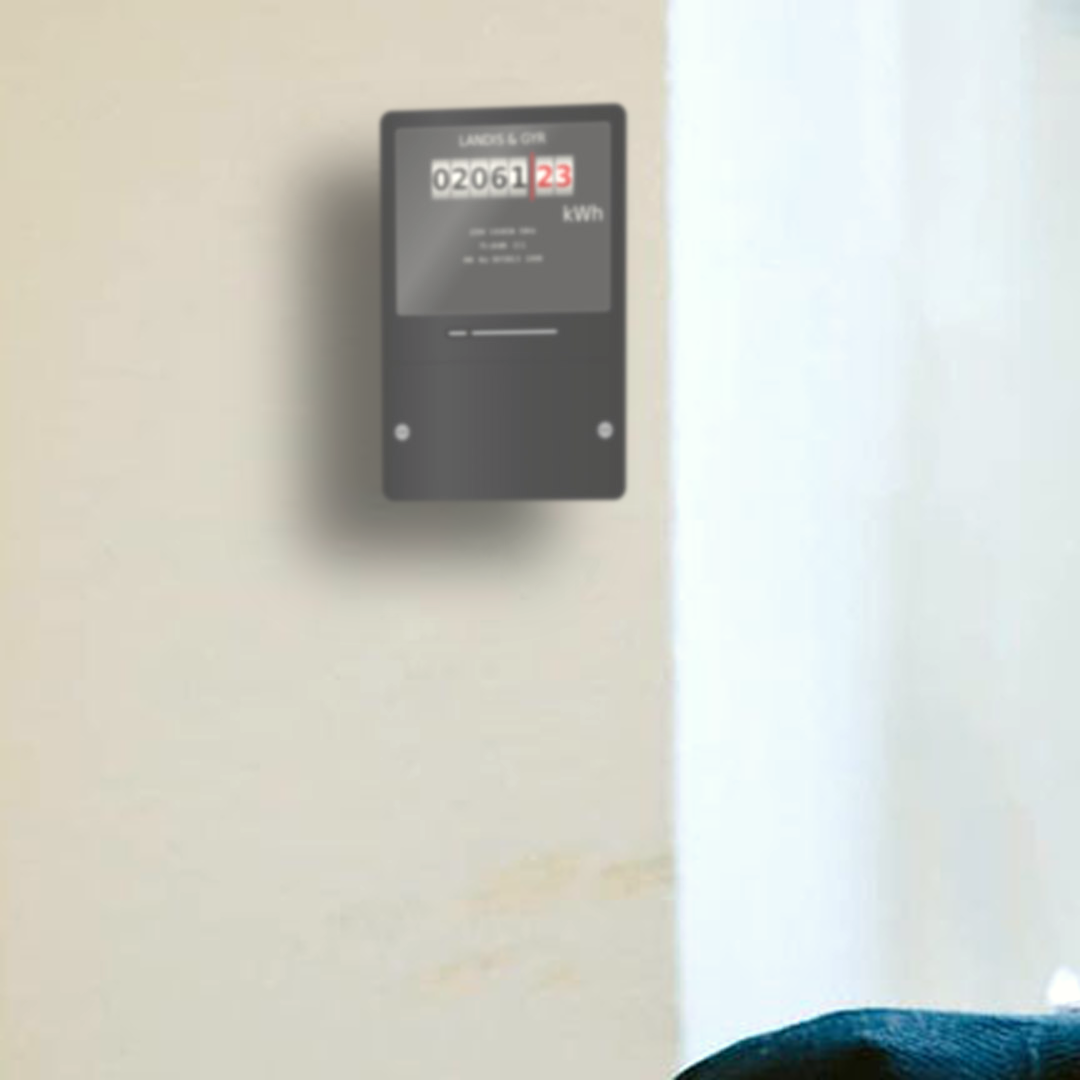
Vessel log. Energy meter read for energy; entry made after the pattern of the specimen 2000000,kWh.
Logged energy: 2061.23,kWh
